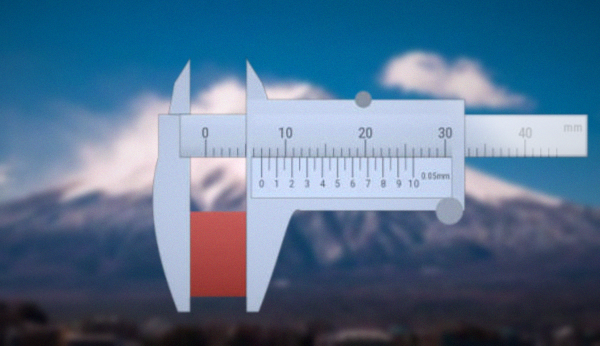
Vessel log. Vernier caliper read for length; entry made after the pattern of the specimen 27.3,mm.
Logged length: 7.0,mm
